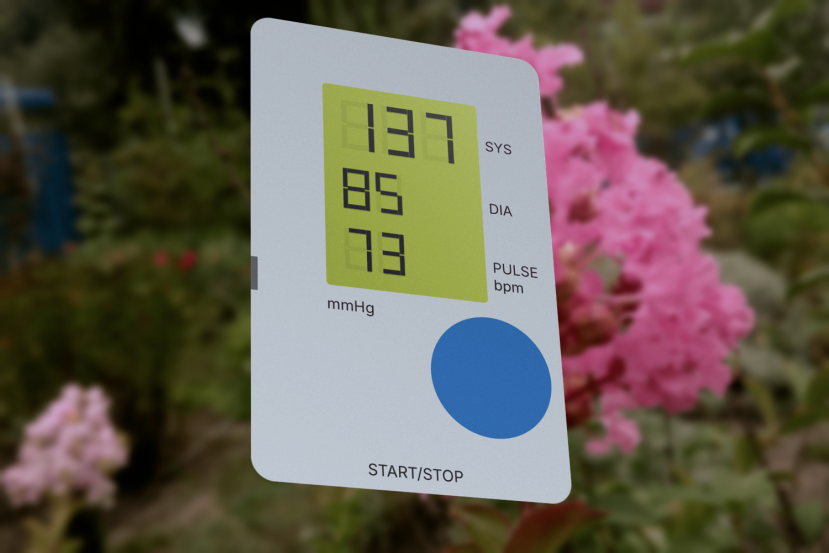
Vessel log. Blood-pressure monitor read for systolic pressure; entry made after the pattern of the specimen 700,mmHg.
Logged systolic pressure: 137,mmHg
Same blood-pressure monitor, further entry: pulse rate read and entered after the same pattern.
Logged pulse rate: 73,bpm
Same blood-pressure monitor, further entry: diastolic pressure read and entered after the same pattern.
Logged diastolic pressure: 85,mmHg
